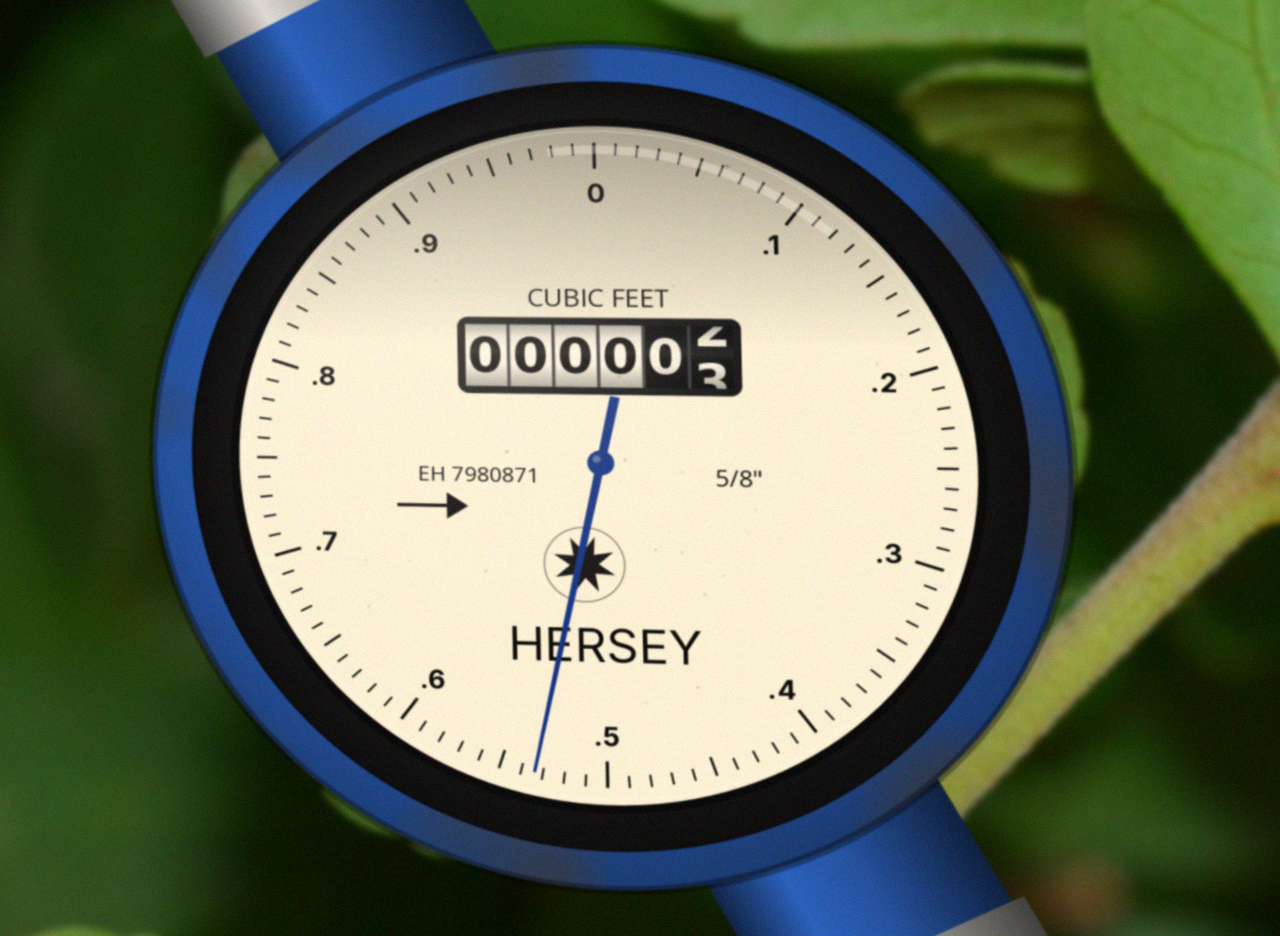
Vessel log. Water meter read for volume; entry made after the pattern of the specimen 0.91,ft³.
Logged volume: 2.53,ft³
